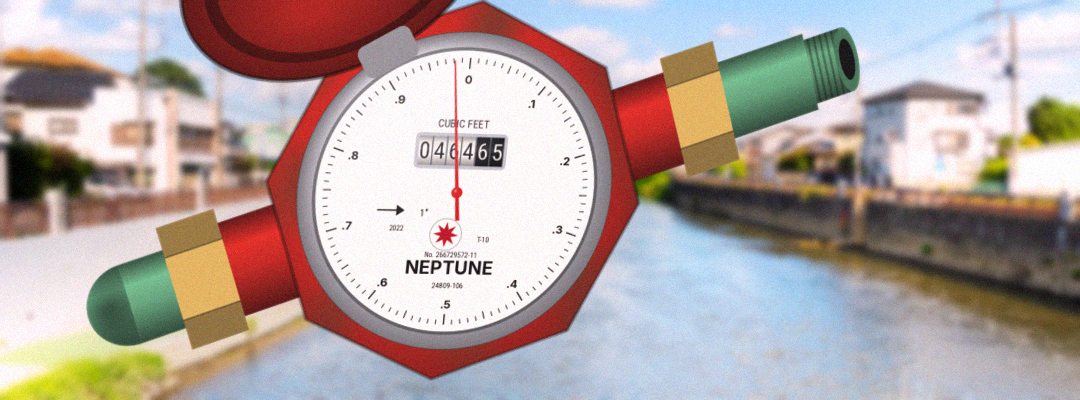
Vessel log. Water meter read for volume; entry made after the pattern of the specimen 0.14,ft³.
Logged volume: 46464.98,ft³
